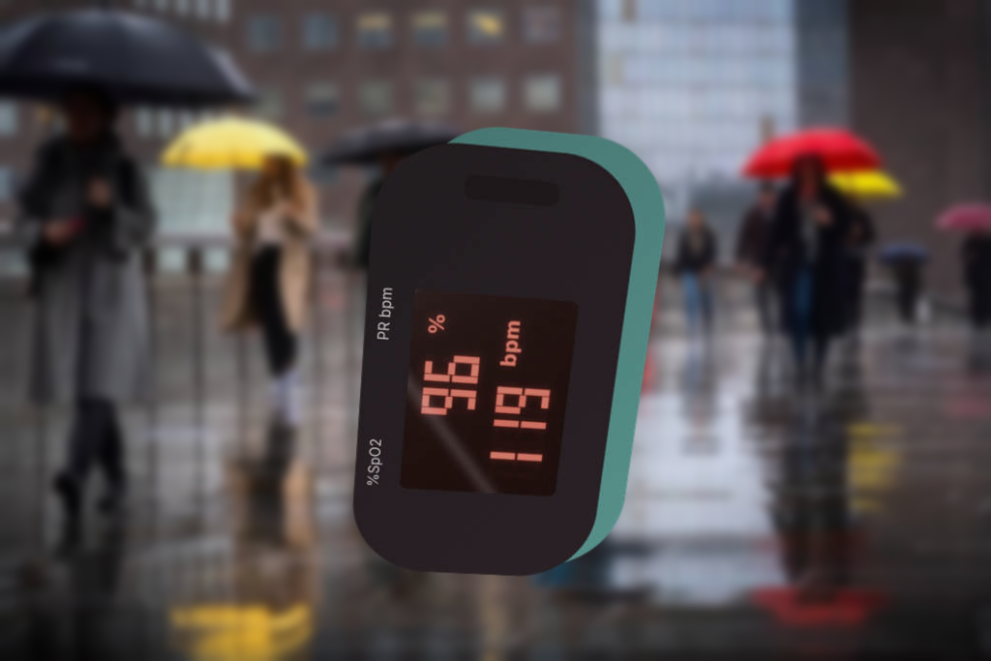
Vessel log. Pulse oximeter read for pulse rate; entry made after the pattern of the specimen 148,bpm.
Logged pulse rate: 119,bpm
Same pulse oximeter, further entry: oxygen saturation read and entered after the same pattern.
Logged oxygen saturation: 96,%
